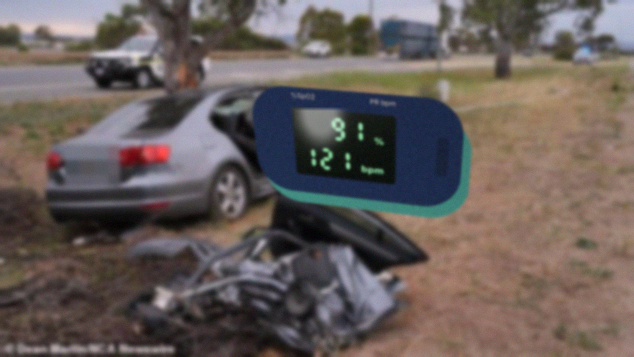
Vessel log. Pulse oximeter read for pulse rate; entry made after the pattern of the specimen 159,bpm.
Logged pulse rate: 121,bpm
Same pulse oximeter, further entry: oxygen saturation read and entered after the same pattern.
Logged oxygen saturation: 91,%
